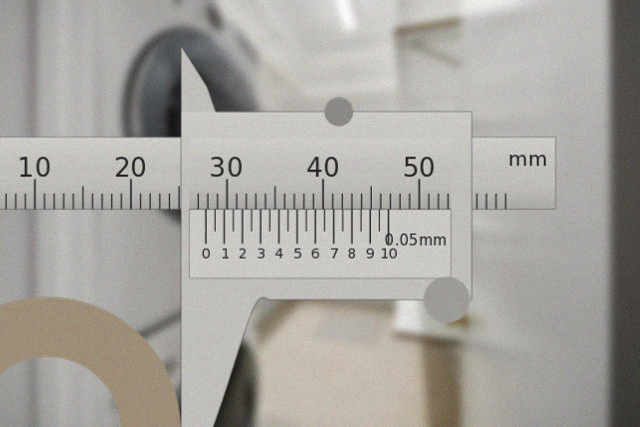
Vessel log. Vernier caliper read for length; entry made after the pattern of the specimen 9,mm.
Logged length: 27.8,mm
